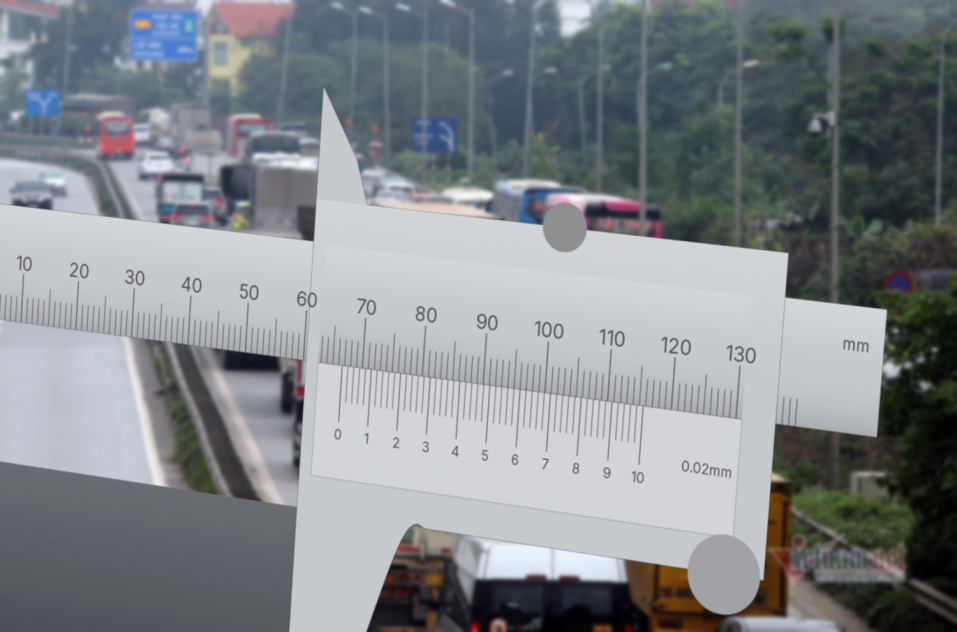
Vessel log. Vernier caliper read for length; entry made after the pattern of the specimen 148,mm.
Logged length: 66.6,mm
